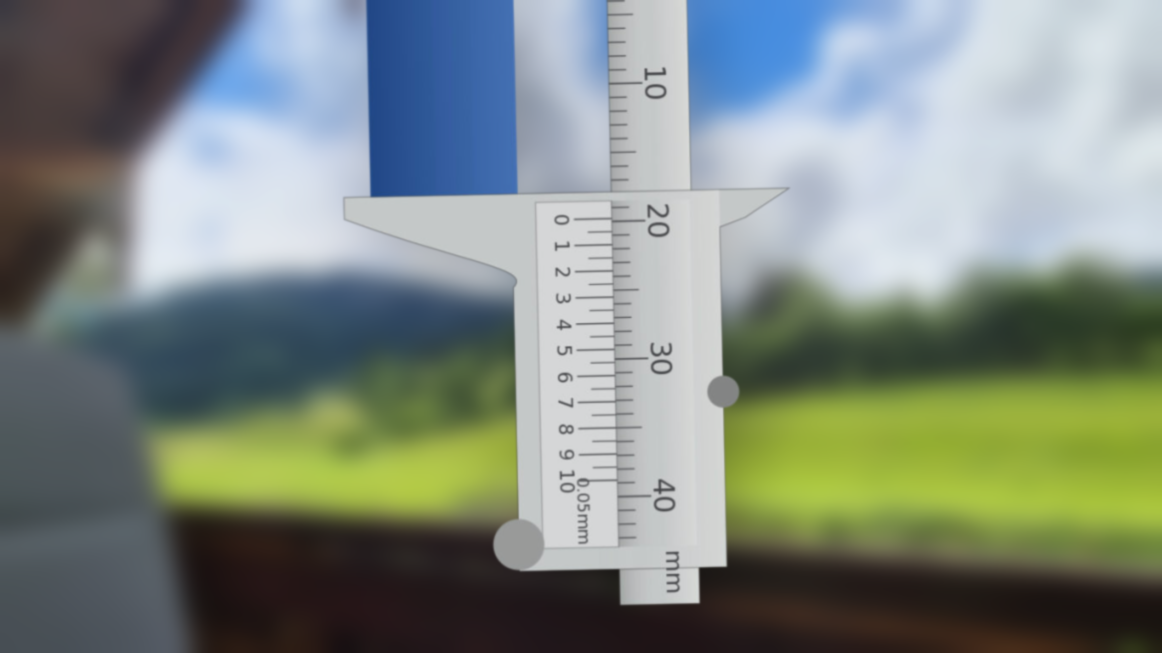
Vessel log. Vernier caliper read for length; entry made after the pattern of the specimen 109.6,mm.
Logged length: 19.8,mm
